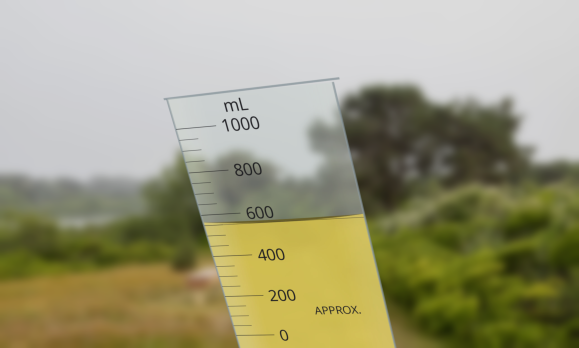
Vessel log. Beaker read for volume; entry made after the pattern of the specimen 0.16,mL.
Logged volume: 550,mL
